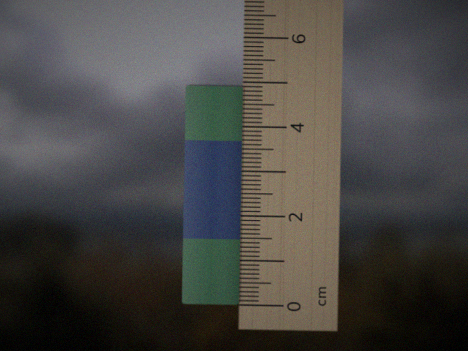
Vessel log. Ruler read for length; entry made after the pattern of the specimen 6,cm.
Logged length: 4.9,cm
